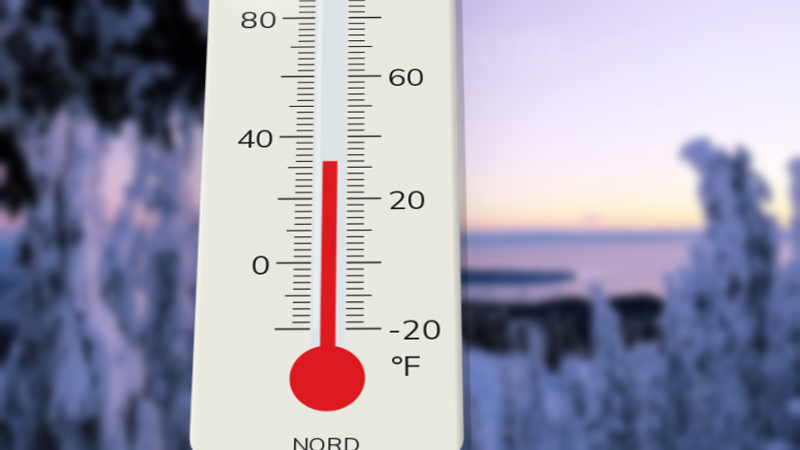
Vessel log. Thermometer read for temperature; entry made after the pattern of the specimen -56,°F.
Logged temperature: 32,°F
